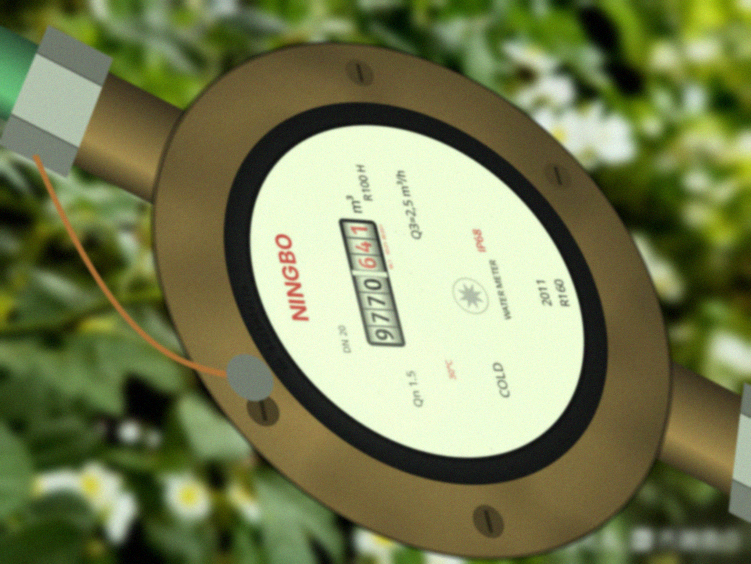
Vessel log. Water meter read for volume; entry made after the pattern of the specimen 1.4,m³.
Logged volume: 9770.641,m³
